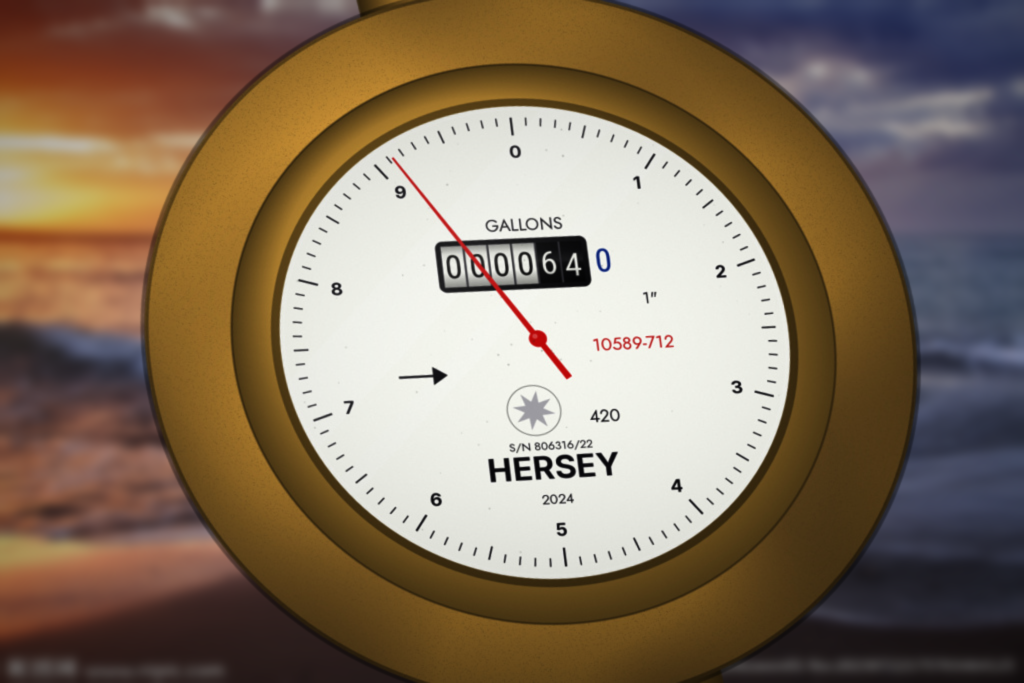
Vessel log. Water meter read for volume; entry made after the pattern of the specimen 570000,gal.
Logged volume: 639.1,gal
